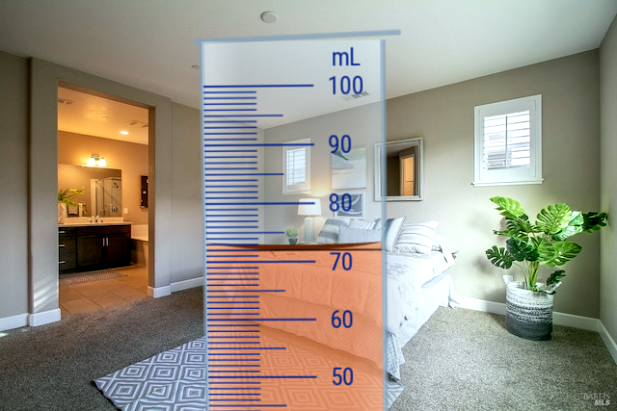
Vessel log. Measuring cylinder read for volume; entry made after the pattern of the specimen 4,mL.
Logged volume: 72,mL
